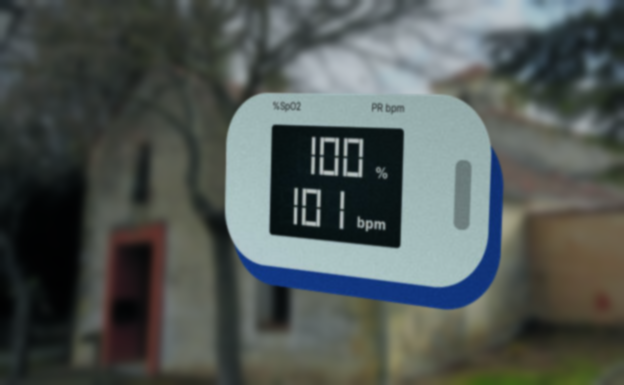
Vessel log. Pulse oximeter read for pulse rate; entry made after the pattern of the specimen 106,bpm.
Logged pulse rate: 101,bpm
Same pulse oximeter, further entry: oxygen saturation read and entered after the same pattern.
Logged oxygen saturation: 100,%
